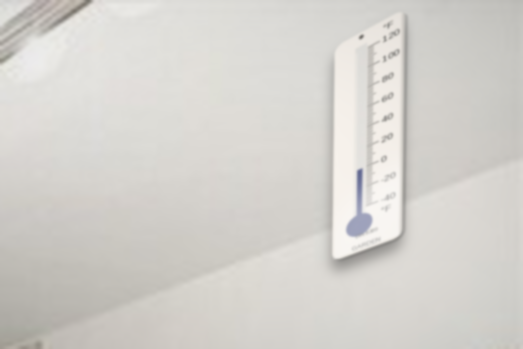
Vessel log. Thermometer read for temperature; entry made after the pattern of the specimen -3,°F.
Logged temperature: 0,°F
